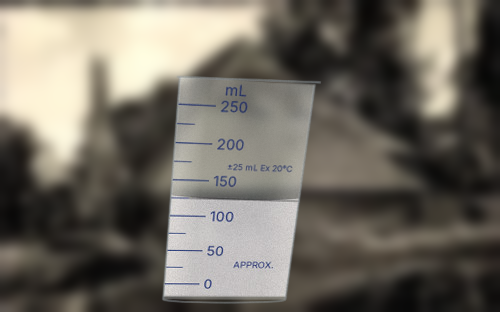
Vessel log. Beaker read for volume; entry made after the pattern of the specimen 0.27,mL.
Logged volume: 125,mL
